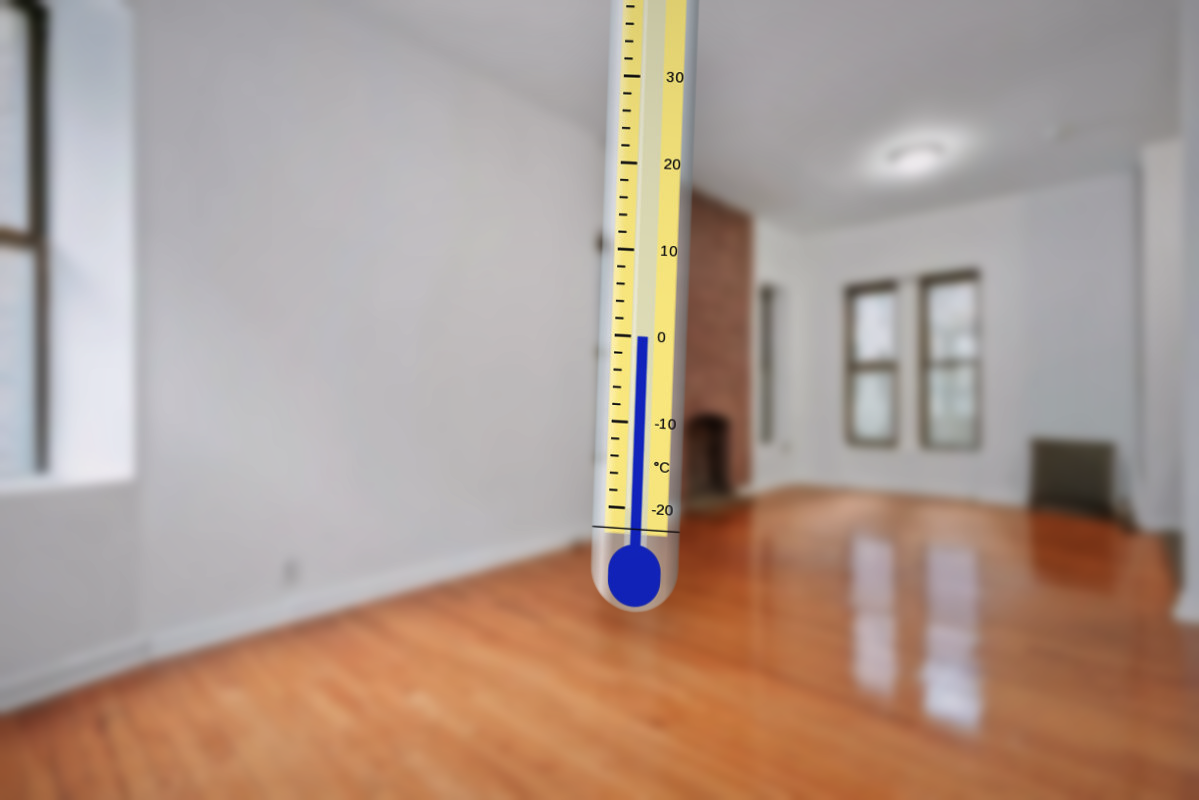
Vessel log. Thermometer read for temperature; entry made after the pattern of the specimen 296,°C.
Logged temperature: 0,°C
